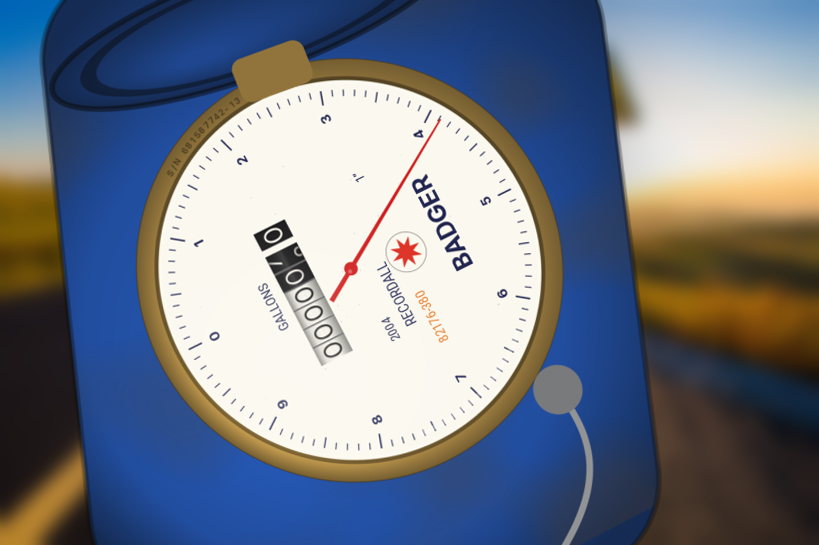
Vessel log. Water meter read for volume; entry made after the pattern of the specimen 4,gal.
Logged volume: 74.1,gal
